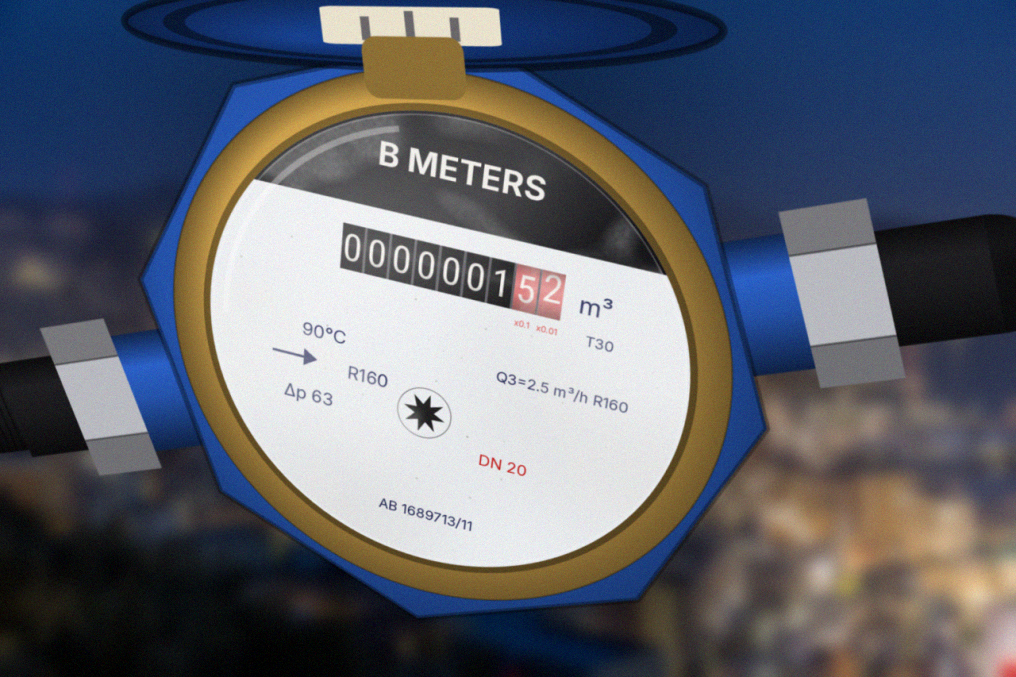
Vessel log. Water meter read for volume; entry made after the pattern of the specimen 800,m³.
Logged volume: 1.52,m³
